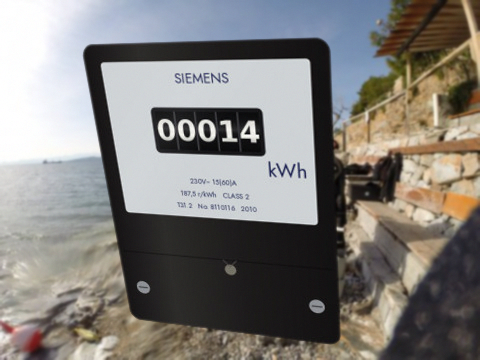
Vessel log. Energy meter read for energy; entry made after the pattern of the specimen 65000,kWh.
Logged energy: 14,kWh
